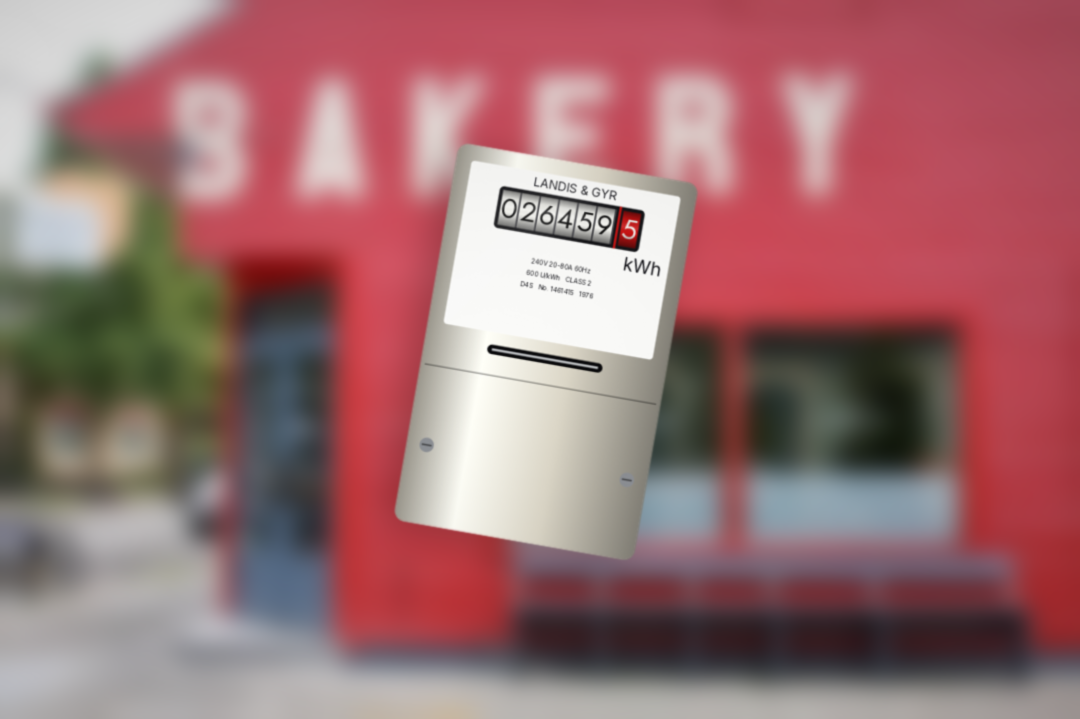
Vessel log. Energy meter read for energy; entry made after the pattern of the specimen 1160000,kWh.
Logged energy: 26459.5,kWh
